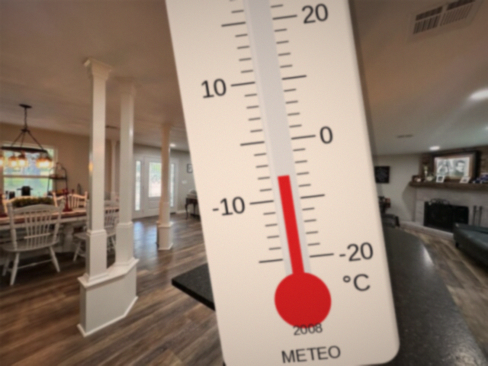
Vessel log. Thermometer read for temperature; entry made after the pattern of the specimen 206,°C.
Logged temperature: -6,°C
